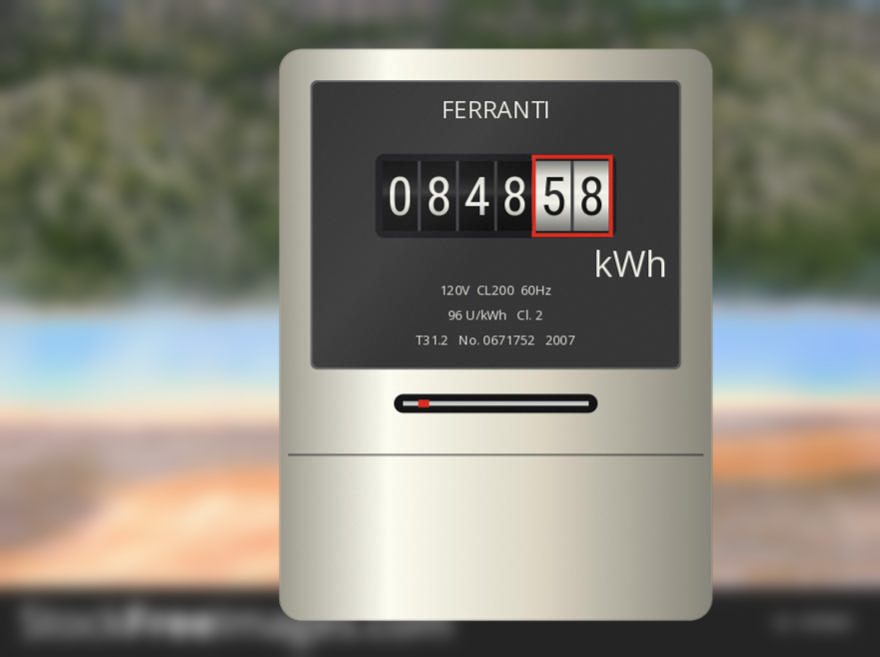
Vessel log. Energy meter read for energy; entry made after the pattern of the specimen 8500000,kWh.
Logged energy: 848.58,kWh
